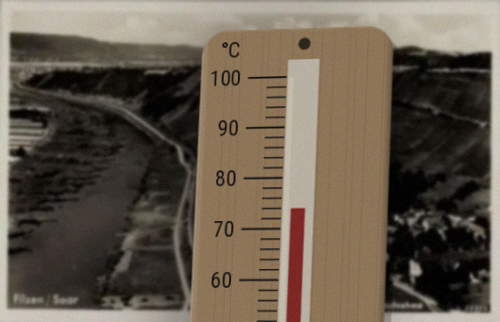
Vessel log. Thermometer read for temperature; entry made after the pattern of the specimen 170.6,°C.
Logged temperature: 74,°C
